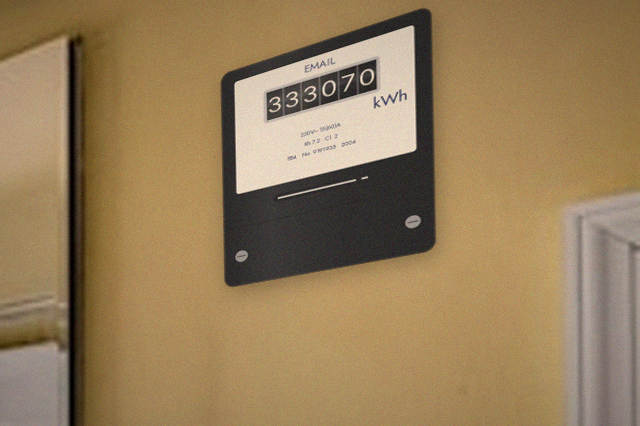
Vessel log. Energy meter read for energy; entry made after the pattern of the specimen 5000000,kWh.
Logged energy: 333070,kWh
